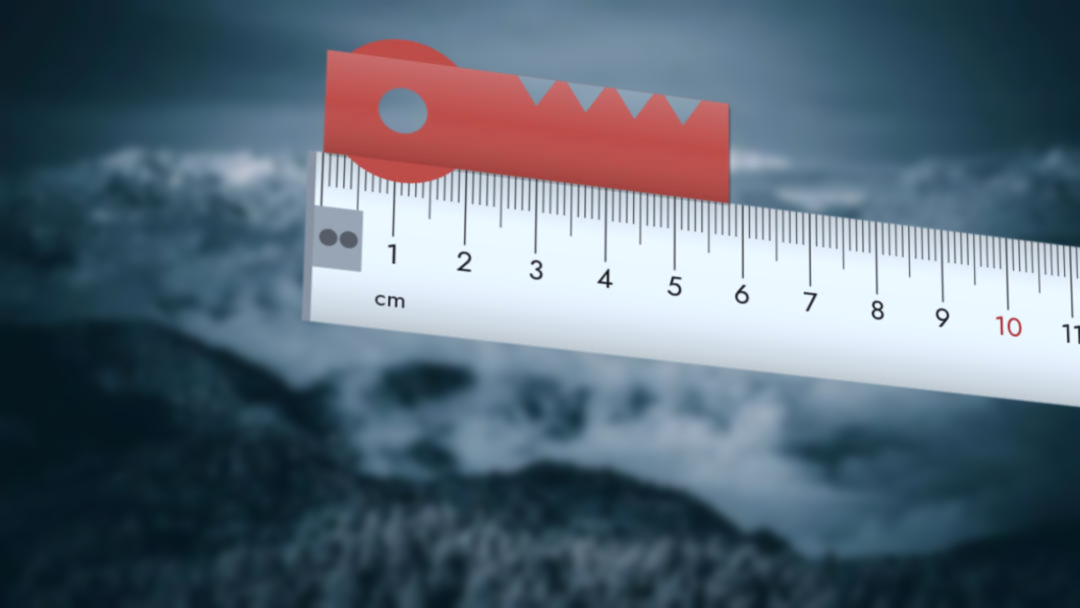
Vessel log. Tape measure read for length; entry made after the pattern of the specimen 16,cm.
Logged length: 5.8,cm
